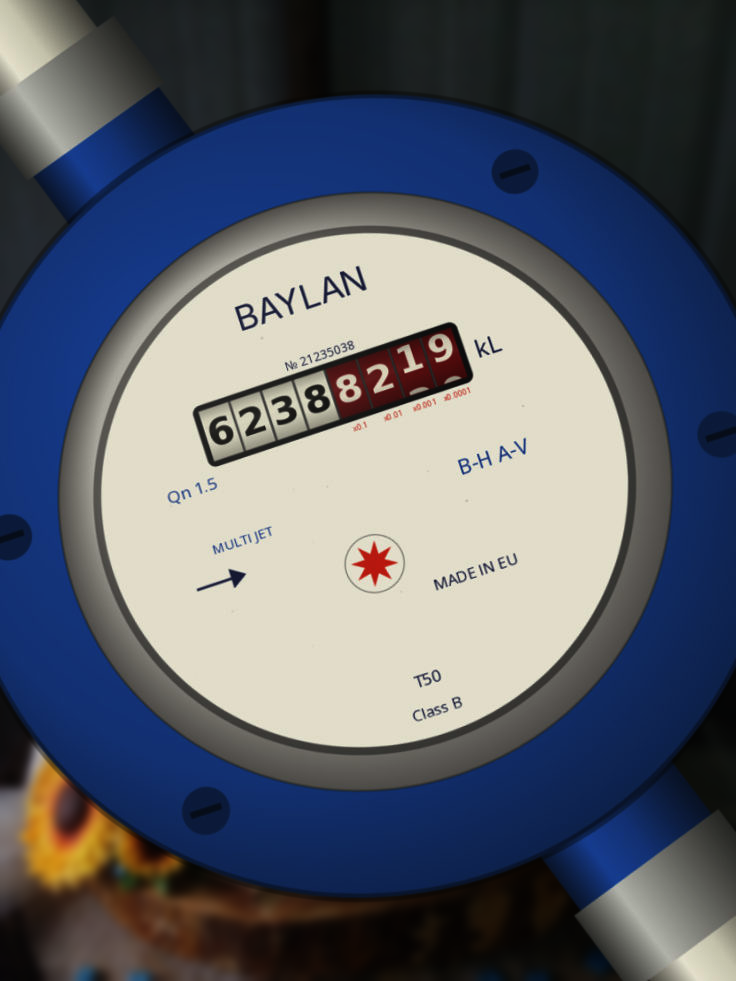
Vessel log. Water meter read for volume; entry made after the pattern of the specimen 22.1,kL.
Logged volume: 6238.8219,kL
